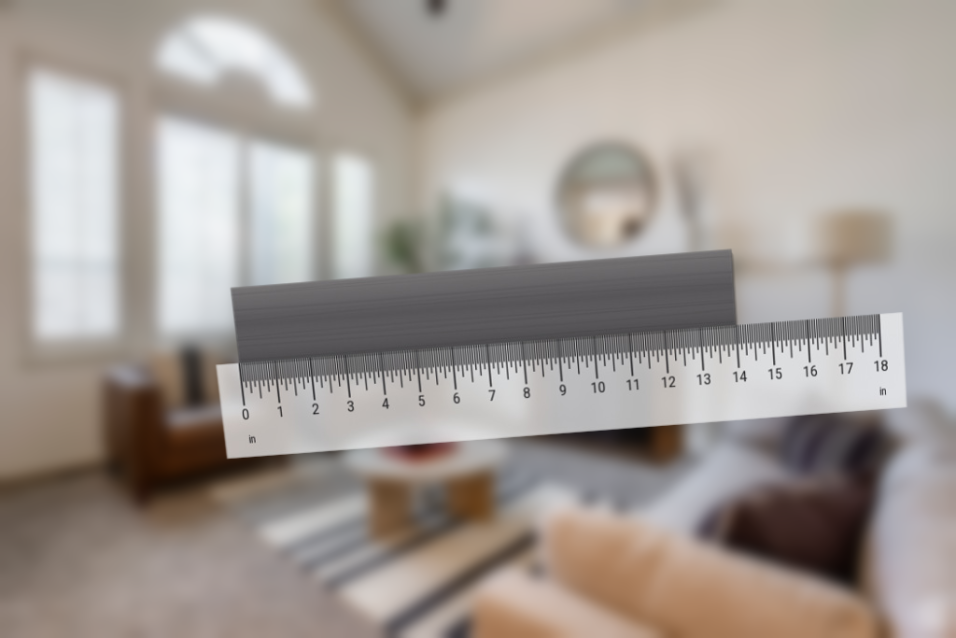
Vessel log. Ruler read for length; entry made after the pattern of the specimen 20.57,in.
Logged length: 14,in
